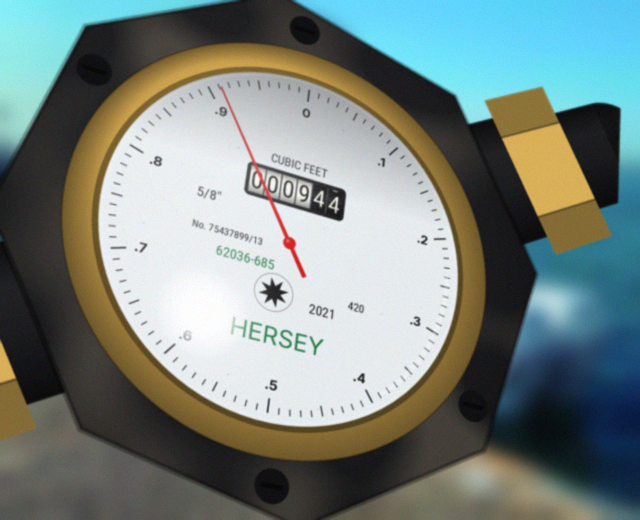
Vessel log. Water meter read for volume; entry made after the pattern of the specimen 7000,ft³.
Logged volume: 943.91,ft³
